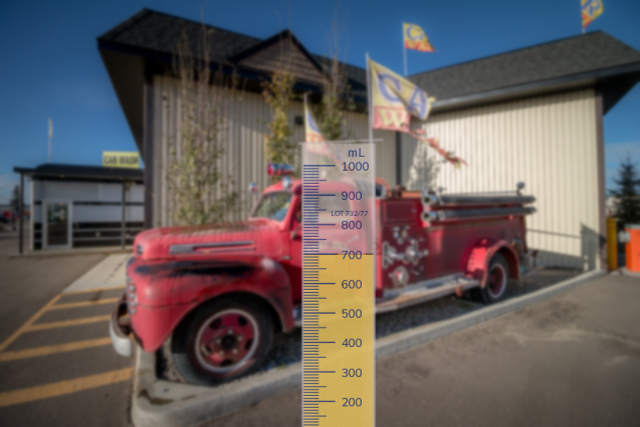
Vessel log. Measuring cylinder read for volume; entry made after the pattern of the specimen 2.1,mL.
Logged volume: 700,mL
